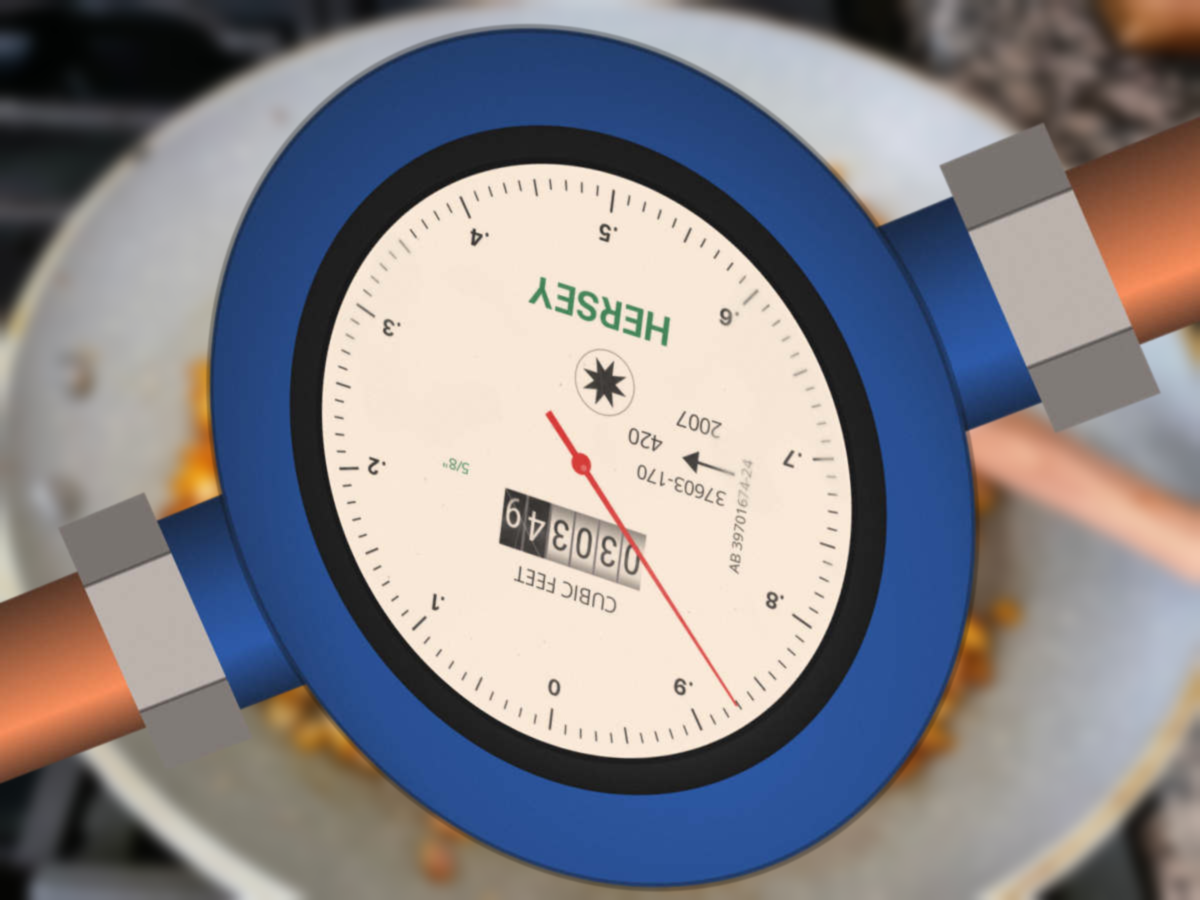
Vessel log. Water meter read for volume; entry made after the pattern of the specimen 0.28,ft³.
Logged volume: 30348.87,ft³
